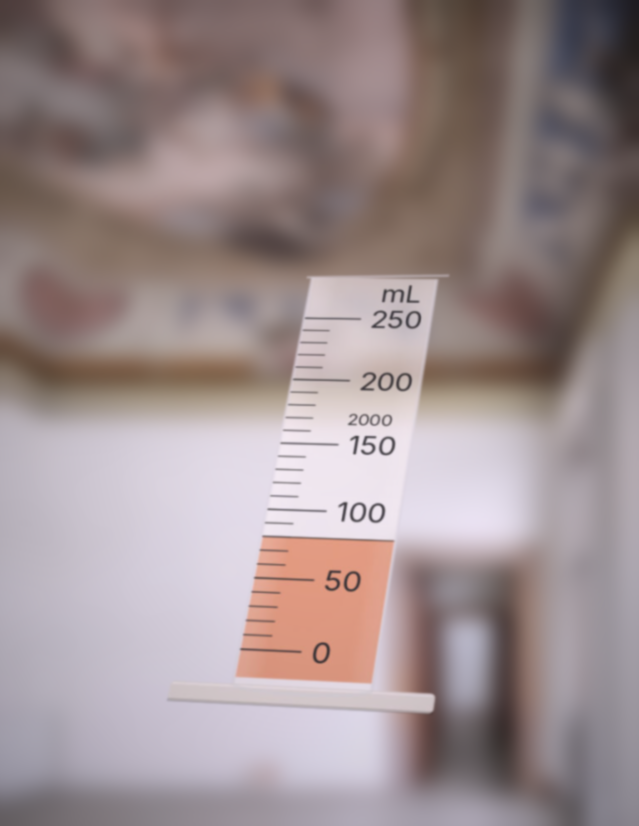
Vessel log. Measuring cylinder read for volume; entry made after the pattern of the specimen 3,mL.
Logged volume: 80,mL
